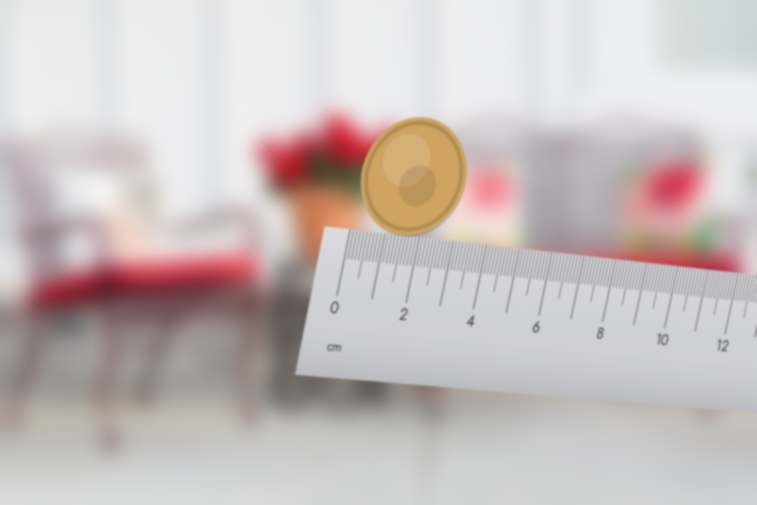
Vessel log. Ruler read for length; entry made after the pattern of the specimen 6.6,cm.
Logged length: 3,cm
